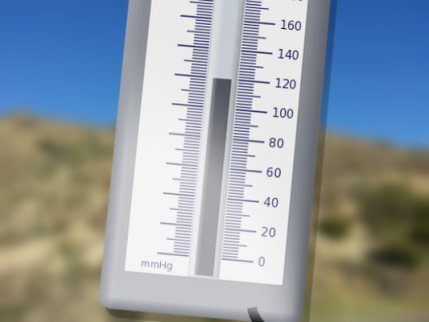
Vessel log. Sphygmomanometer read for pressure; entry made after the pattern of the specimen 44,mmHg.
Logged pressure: 120,mmHg
